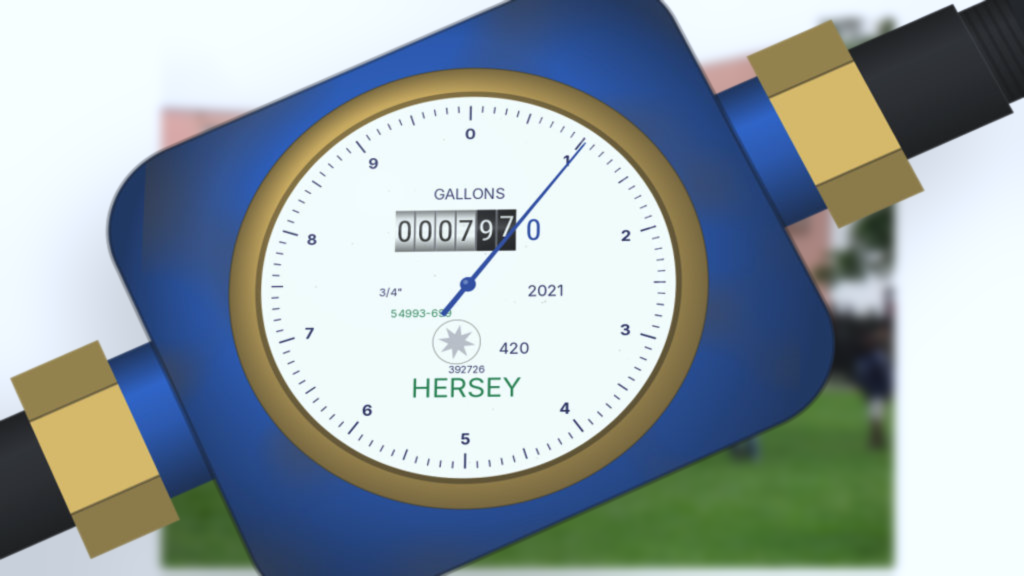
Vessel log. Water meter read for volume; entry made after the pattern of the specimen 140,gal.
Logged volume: 7971.0,gal
